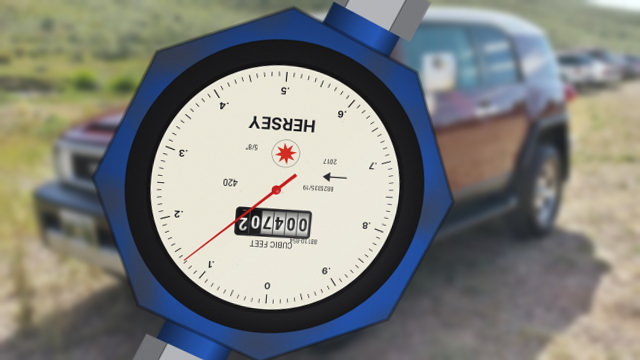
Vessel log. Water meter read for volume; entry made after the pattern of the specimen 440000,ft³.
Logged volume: 4702.13,ft³
